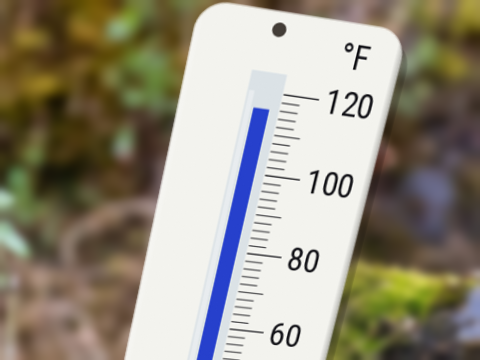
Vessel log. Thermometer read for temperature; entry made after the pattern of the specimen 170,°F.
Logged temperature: 116,°F
